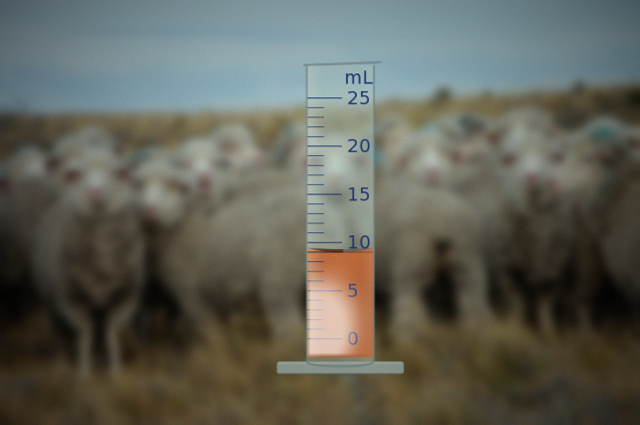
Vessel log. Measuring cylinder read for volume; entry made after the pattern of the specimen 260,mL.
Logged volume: 9,mL
